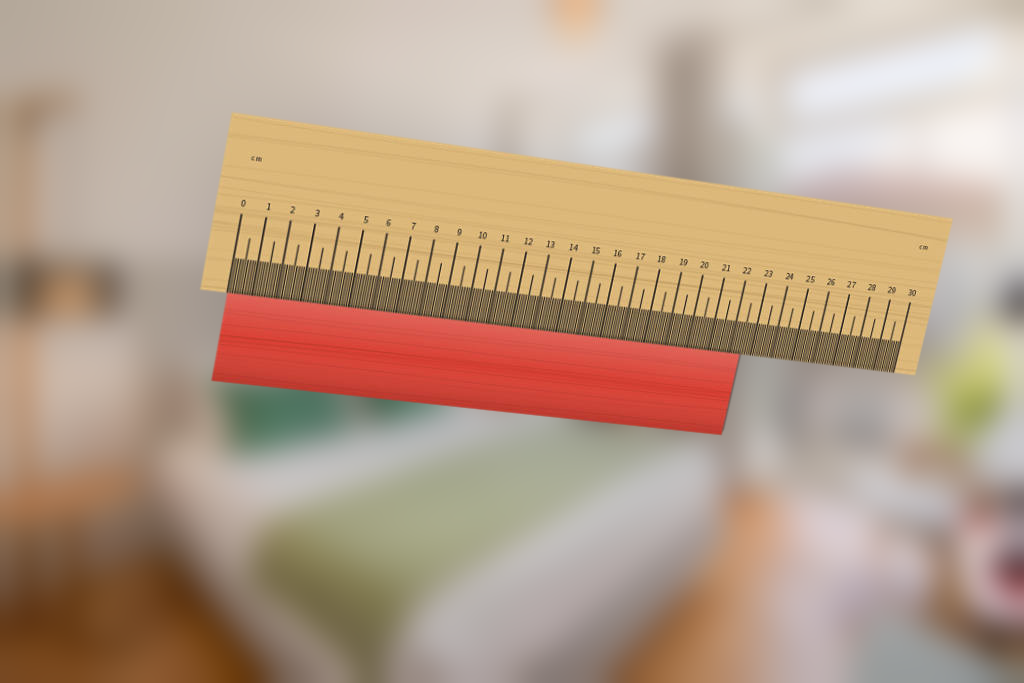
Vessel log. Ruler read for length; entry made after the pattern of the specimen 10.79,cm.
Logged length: 22.5,cm
